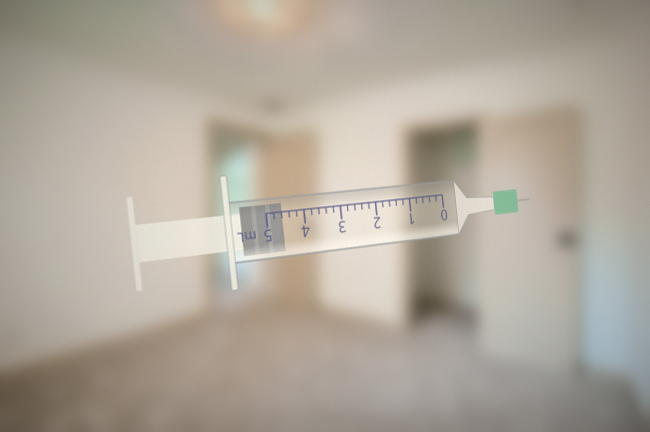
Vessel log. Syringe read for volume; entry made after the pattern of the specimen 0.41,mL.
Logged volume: 4.6,mL
